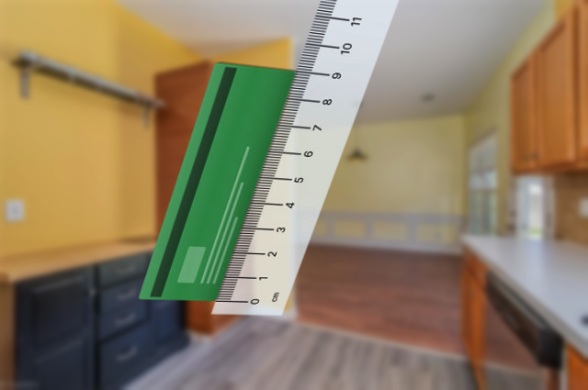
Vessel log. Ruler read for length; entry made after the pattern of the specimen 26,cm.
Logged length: 9,cm
